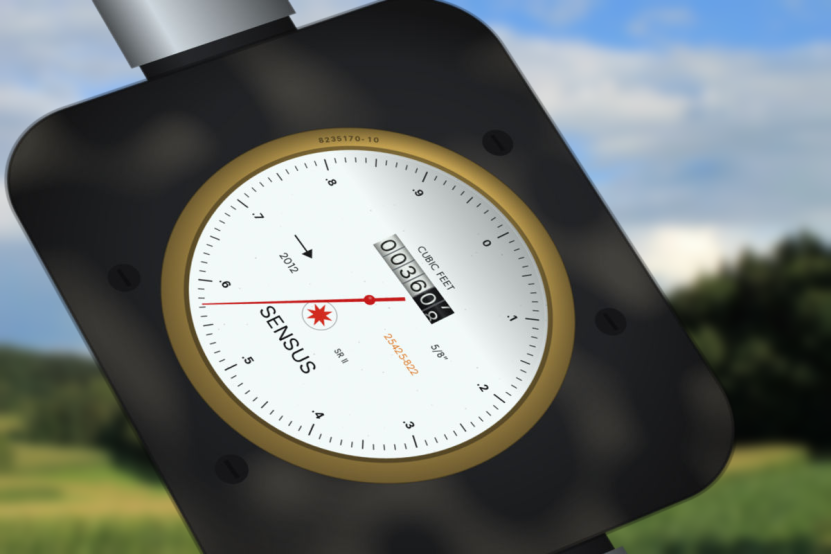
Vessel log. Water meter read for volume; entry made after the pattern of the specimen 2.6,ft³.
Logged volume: 3607.57,ft³
